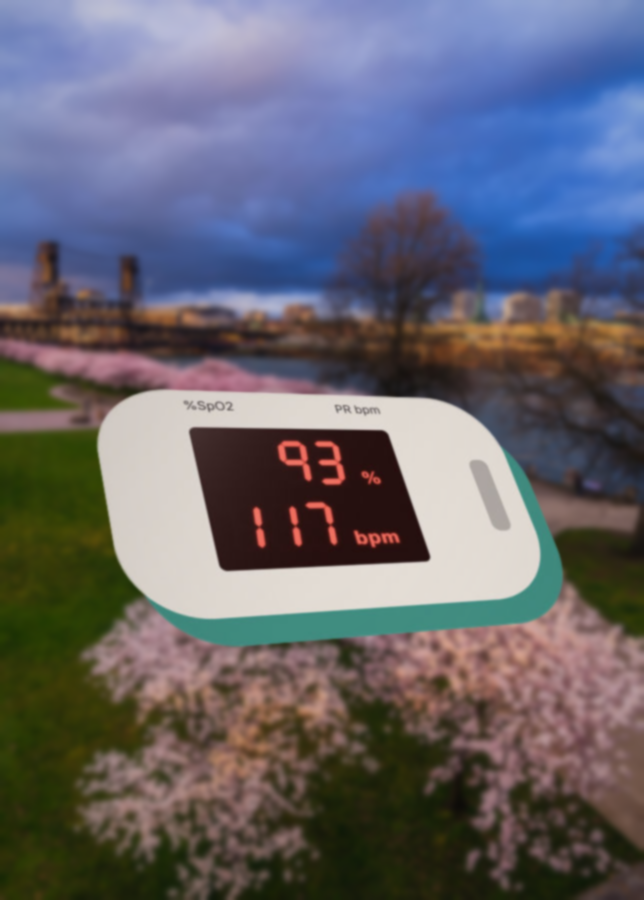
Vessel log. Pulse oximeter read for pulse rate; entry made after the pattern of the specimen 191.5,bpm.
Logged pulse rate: 117,bpm
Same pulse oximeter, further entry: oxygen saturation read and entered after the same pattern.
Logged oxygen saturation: 93,%
